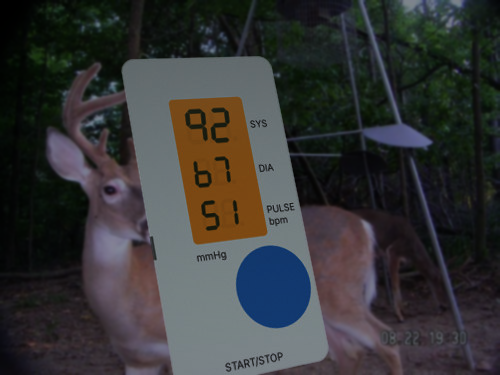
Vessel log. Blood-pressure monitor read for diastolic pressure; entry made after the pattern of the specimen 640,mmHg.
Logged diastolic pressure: 67,mmHg
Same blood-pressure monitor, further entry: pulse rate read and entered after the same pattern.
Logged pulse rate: 51,bpm
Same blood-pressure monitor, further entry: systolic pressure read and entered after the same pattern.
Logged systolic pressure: 92,mmHg
